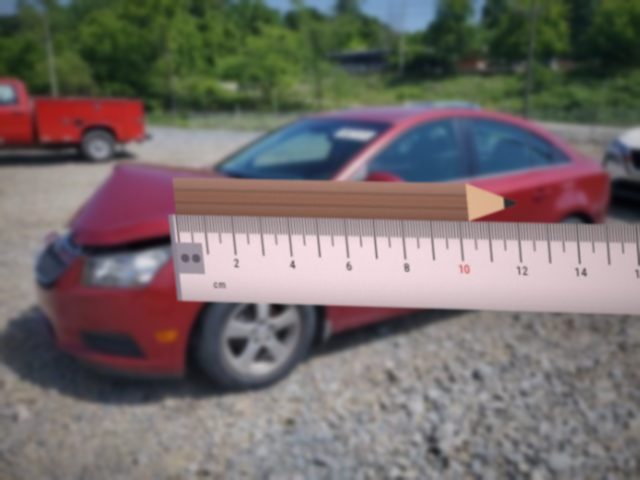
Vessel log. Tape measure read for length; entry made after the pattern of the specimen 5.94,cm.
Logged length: 12,cm
